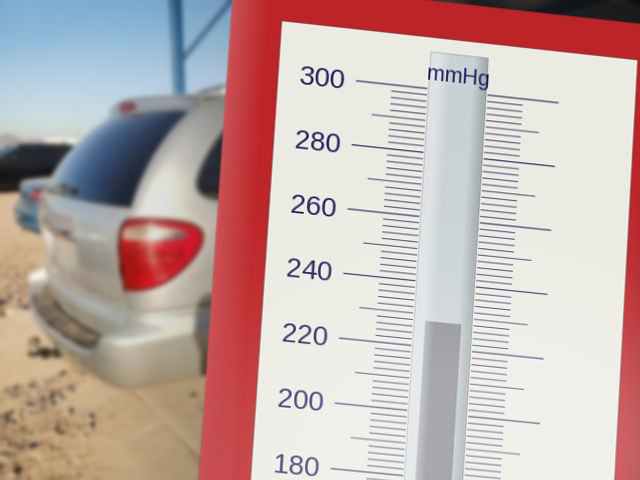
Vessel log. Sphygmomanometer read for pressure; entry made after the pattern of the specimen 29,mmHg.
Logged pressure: 228,mmHg
